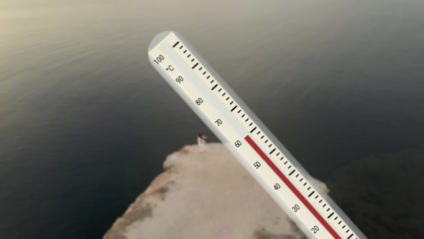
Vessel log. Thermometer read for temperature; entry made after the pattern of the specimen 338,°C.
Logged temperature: 60,°C
